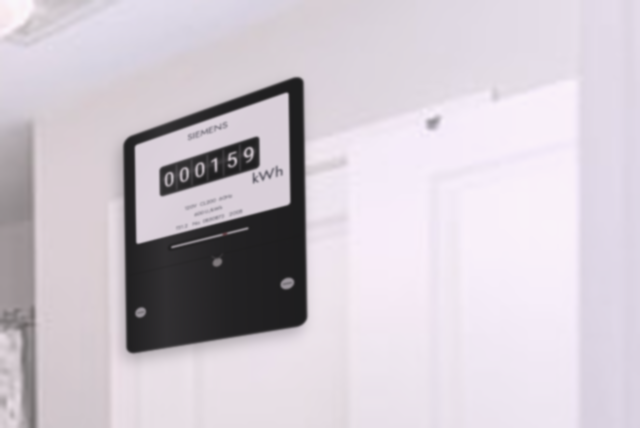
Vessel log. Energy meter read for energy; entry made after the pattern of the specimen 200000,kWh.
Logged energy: 159,kWh
